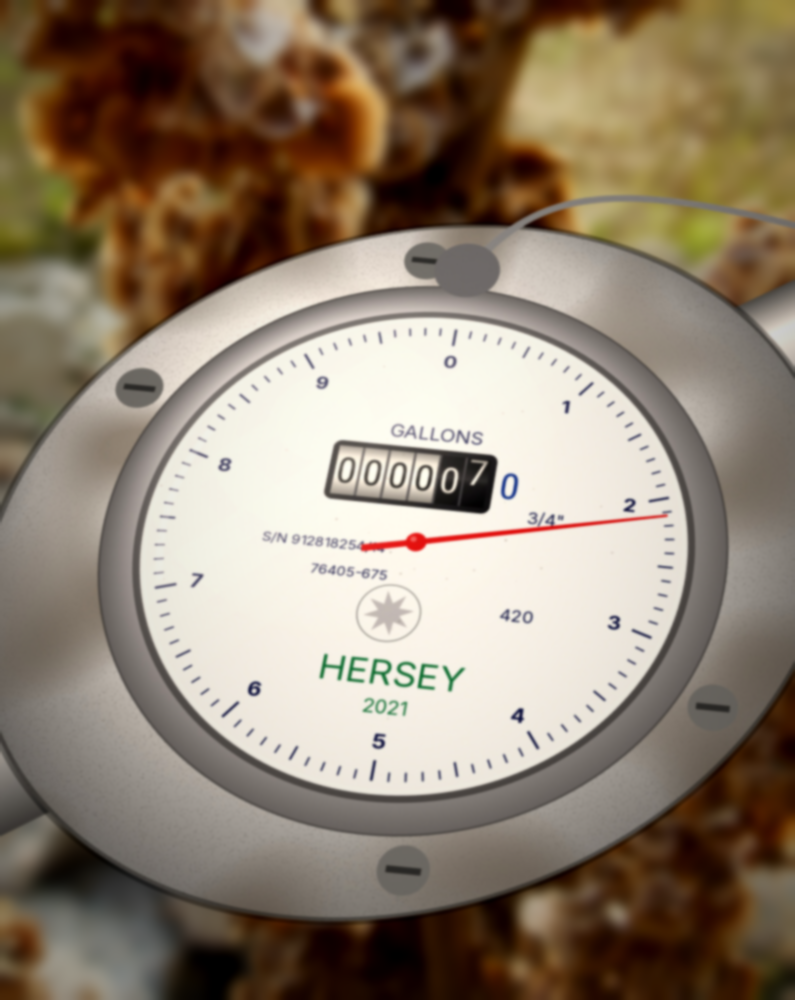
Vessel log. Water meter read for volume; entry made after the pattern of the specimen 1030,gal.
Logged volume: 72.1,gal
